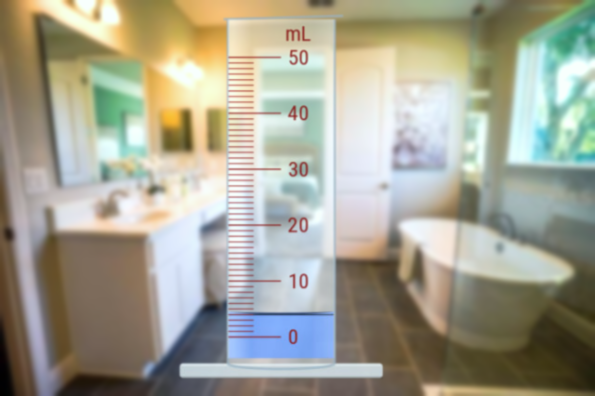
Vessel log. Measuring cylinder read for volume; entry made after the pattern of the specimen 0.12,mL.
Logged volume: 4,mL
